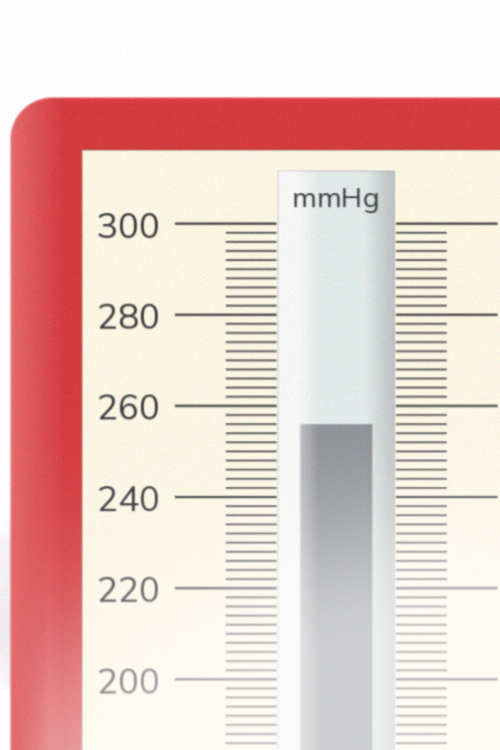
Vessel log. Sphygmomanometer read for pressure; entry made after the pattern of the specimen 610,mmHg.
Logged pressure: 256,mmHg
